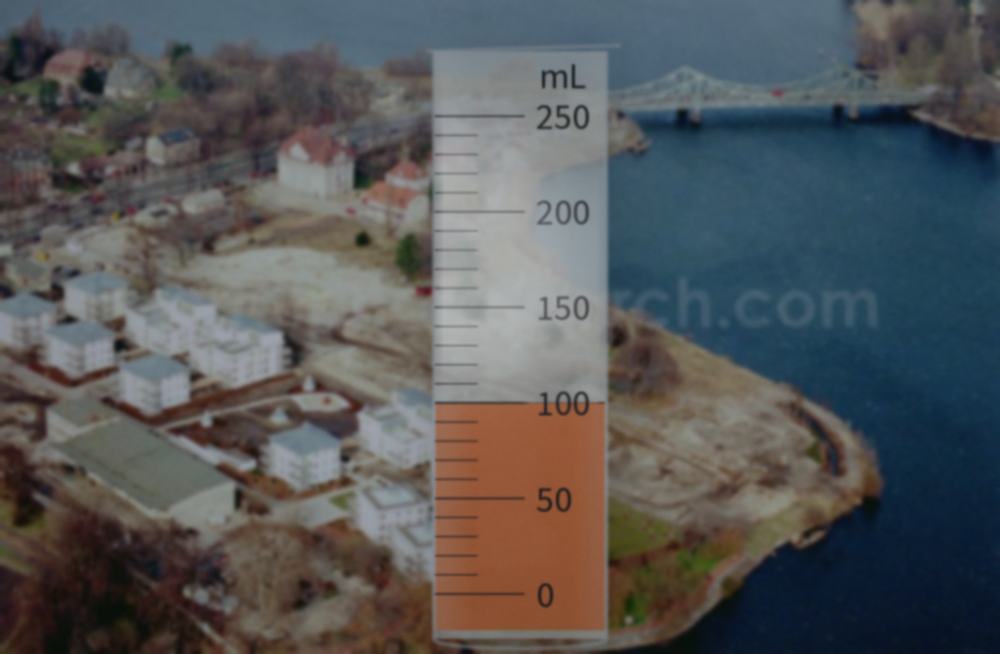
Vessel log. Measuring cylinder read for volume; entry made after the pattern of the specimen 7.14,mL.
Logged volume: 100,mL
